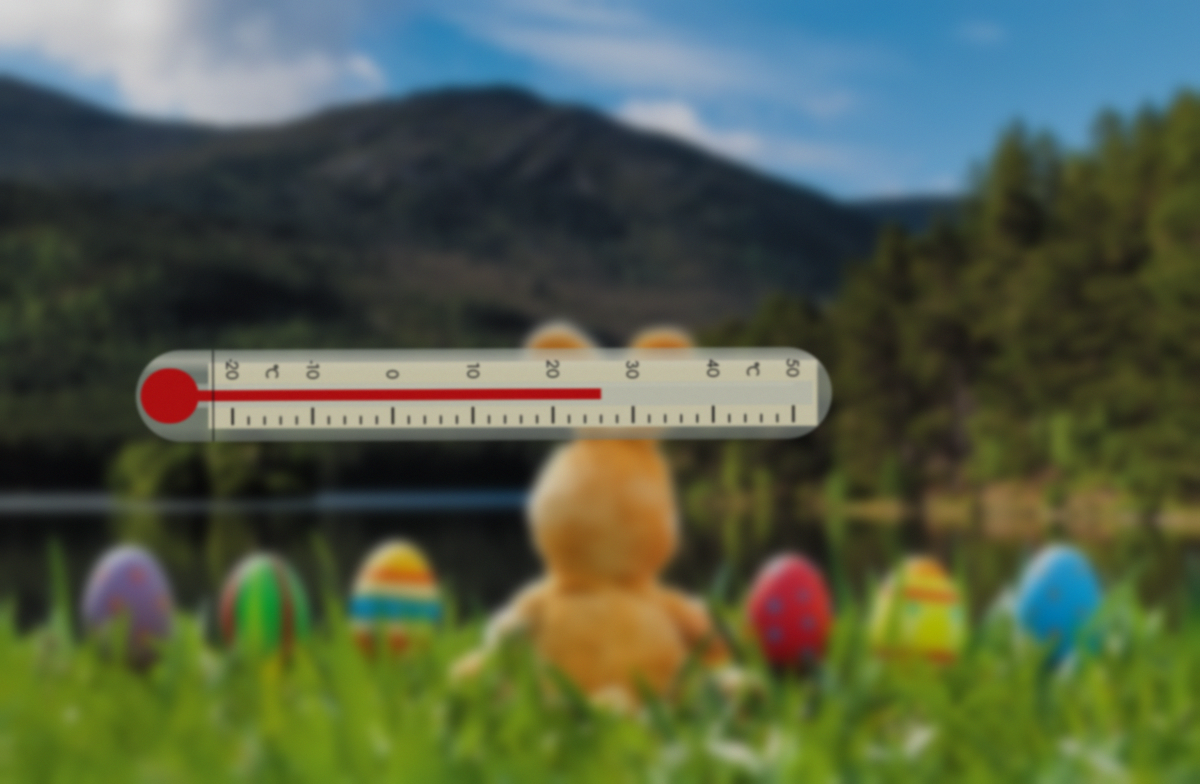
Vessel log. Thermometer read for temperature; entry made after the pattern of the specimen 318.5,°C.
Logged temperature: 26,°C
